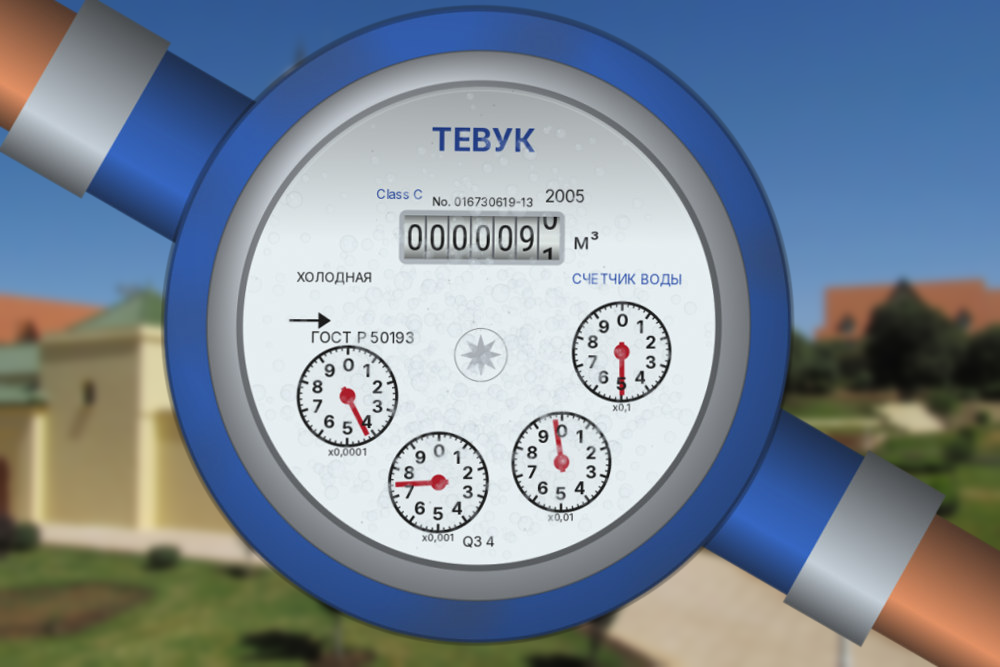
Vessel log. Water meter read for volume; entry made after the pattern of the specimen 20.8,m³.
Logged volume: 90.4974,m³
